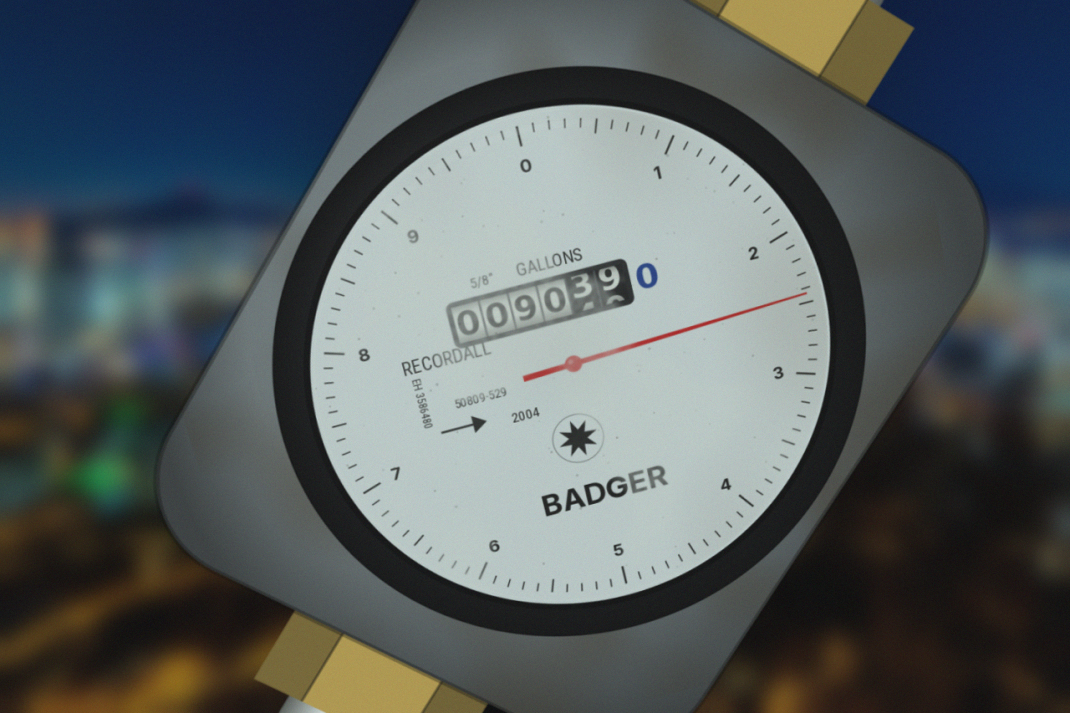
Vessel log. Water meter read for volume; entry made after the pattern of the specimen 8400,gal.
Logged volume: 90392.4,gal
